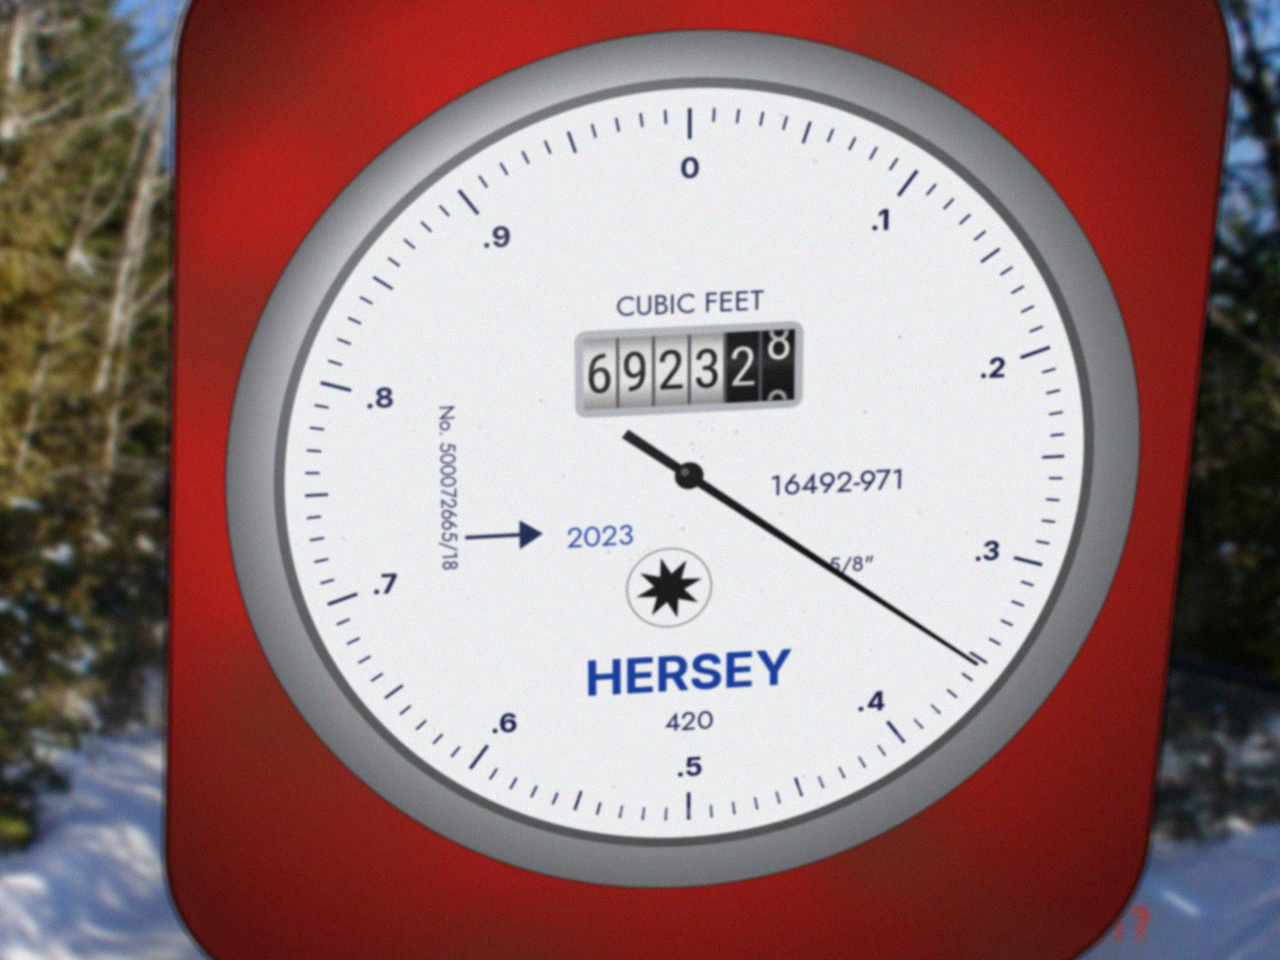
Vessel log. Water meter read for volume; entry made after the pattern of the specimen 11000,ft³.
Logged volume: 692328.35,ft³
